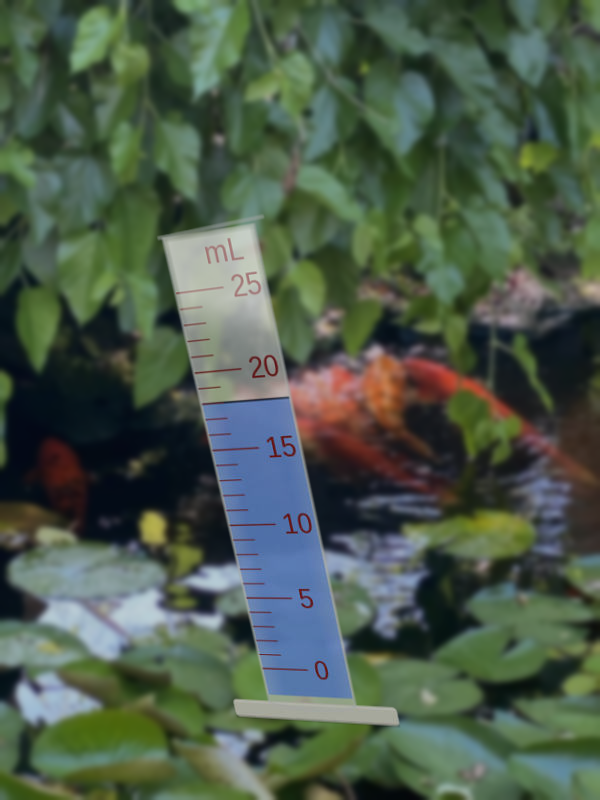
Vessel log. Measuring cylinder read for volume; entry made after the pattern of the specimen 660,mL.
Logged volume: 18,mL
